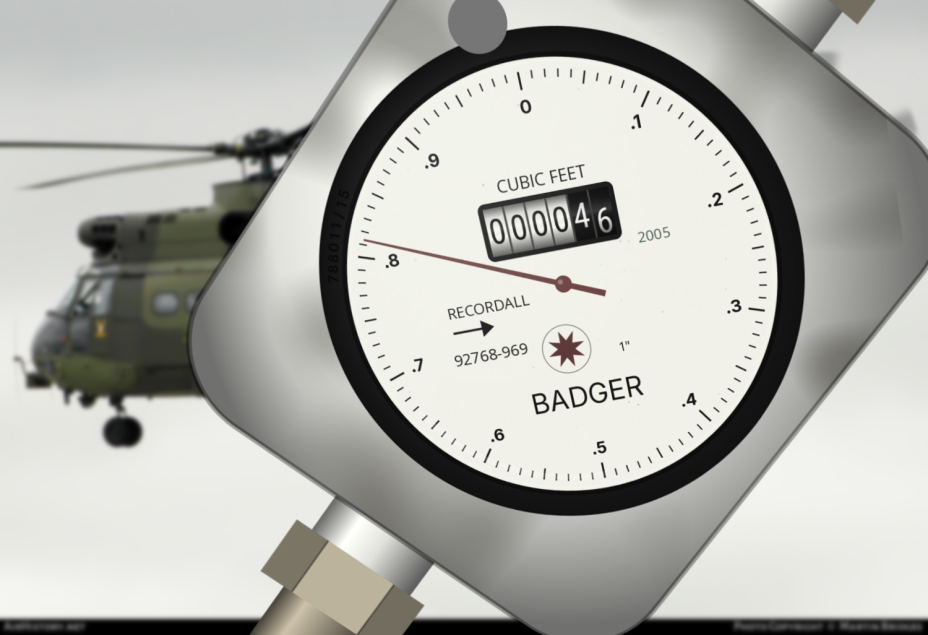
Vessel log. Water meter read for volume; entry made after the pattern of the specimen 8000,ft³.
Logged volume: 45.81,ft³
